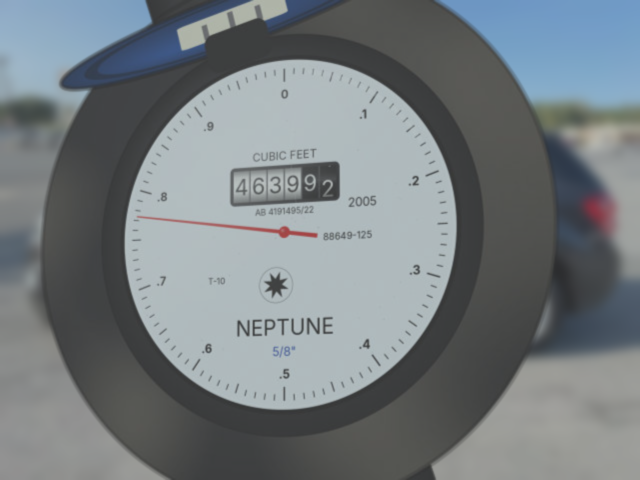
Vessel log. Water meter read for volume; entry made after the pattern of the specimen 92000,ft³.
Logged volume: 463991.77,ft³
